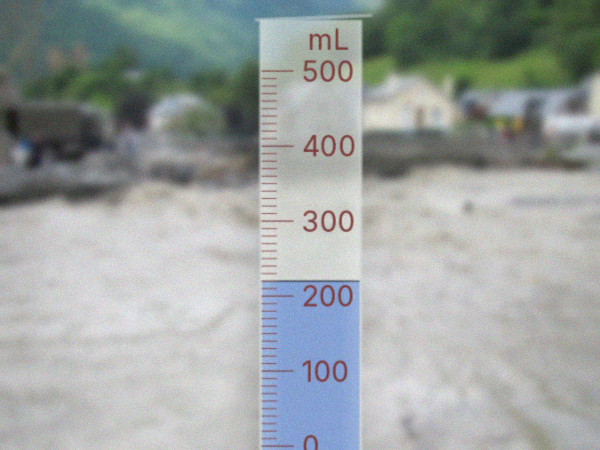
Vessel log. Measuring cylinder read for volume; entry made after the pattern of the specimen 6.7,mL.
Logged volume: 220,mL
